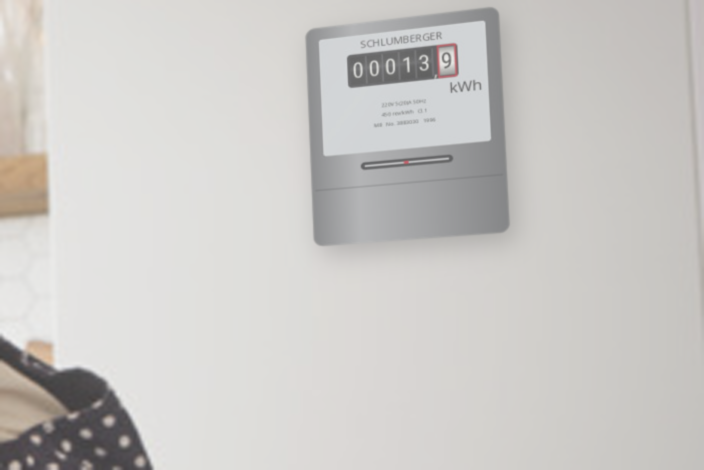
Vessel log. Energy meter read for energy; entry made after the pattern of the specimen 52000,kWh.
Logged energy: 13.9,kWh
